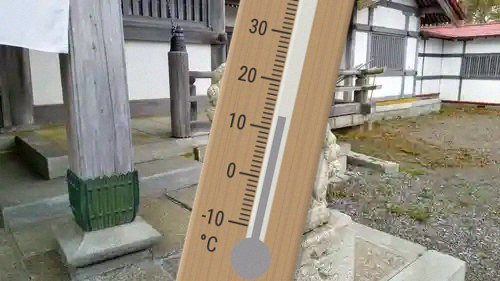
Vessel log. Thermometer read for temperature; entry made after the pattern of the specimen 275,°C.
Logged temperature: 13,°C
